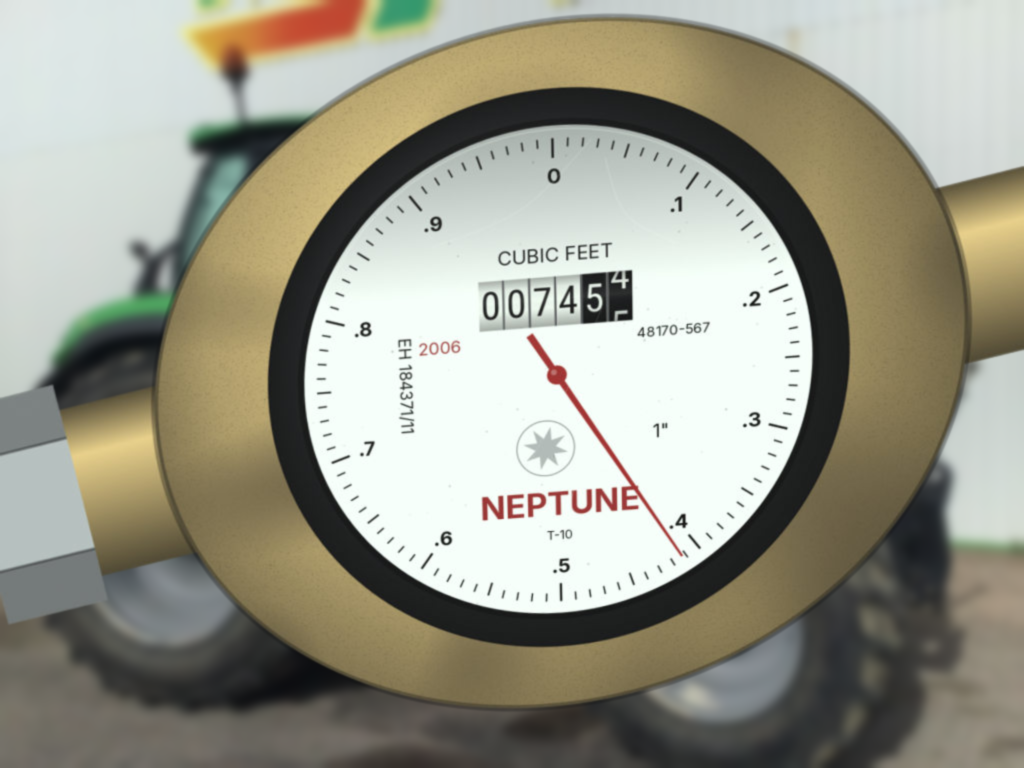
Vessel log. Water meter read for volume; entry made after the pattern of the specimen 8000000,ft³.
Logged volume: 7454.41,ft³
